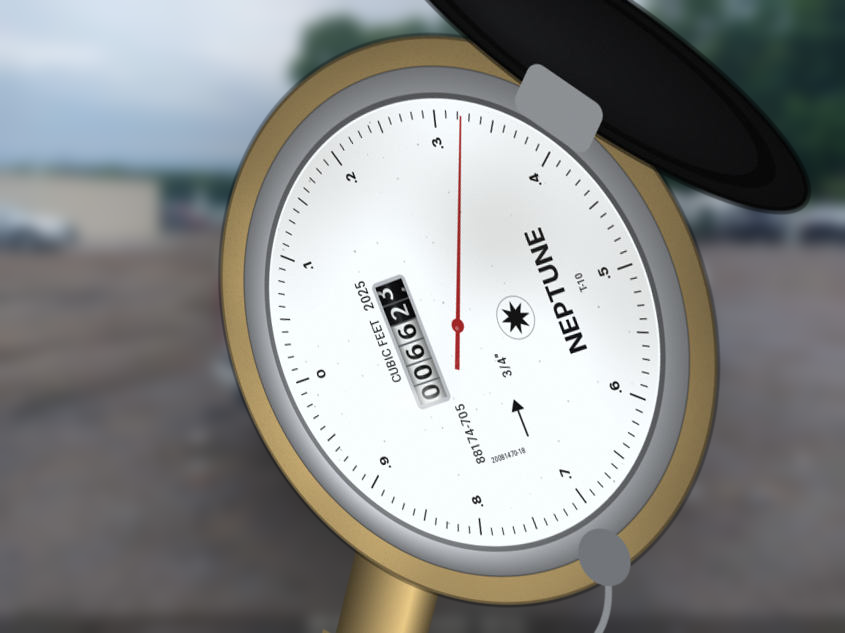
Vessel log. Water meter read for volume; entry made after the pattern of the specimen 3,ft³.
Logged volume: 6623.32,ft³
